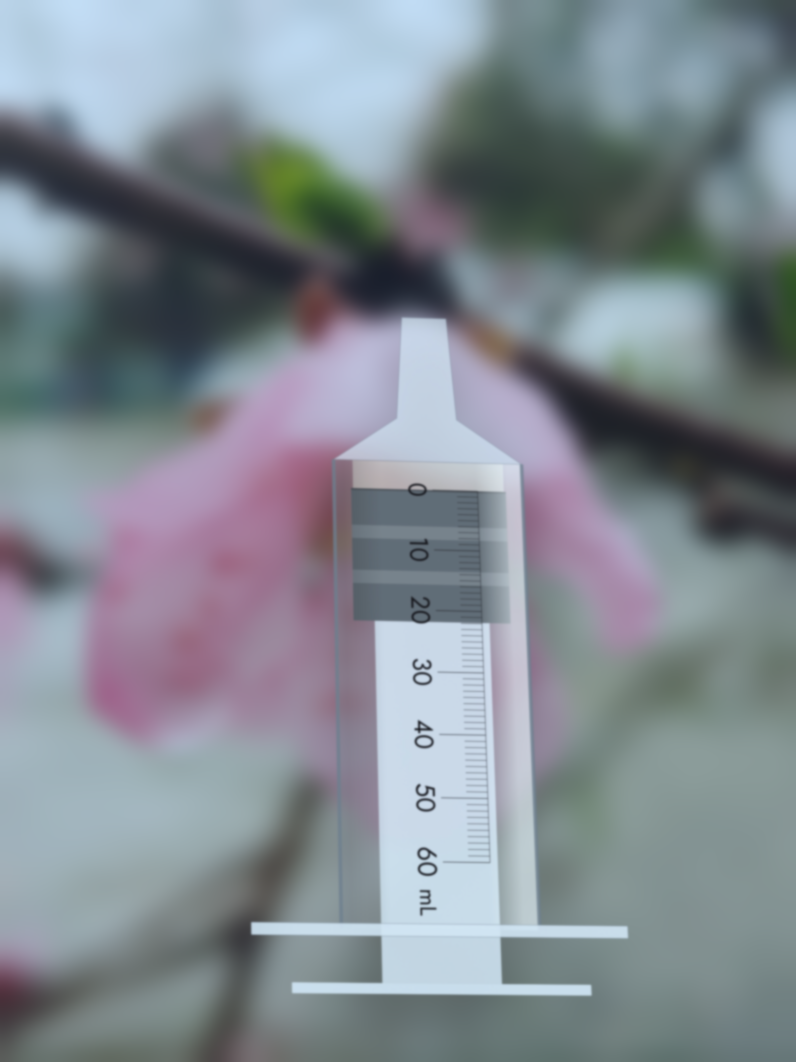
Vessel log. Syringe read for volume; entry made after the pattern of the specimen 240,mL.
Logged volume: 0,mL
